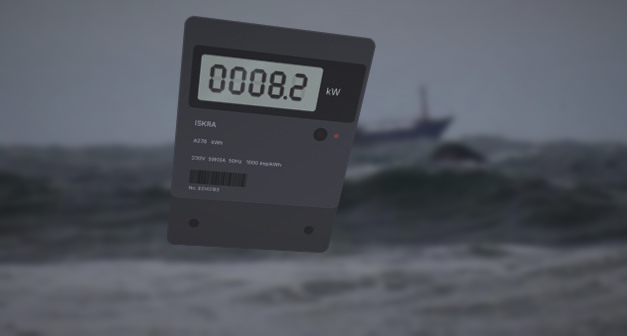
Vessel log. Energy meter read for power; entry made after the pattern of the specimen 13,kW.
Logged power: 8.2,kW
